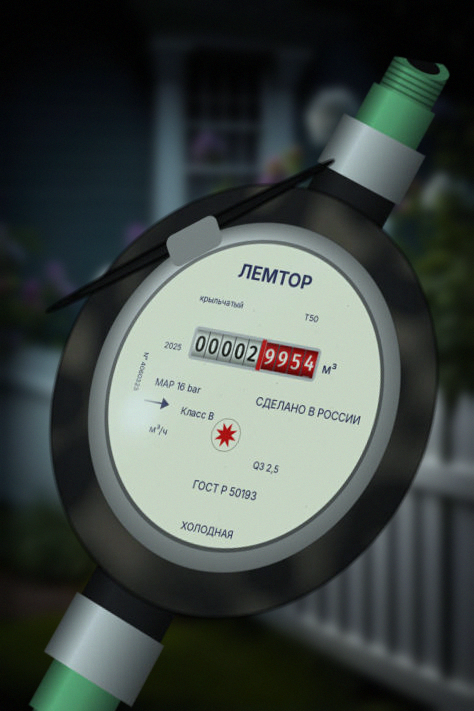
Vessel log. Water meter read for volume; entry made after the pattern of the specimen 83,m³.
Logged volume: 2.9954,m³
